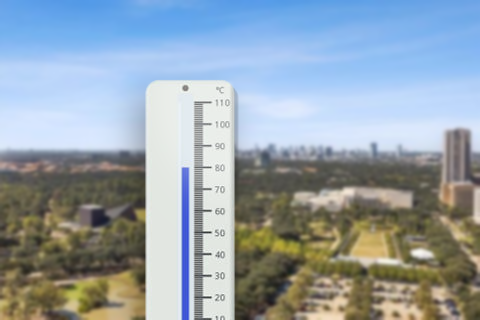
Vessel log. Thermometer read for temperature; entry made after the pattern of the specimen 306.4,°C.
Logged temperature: 80,°C
